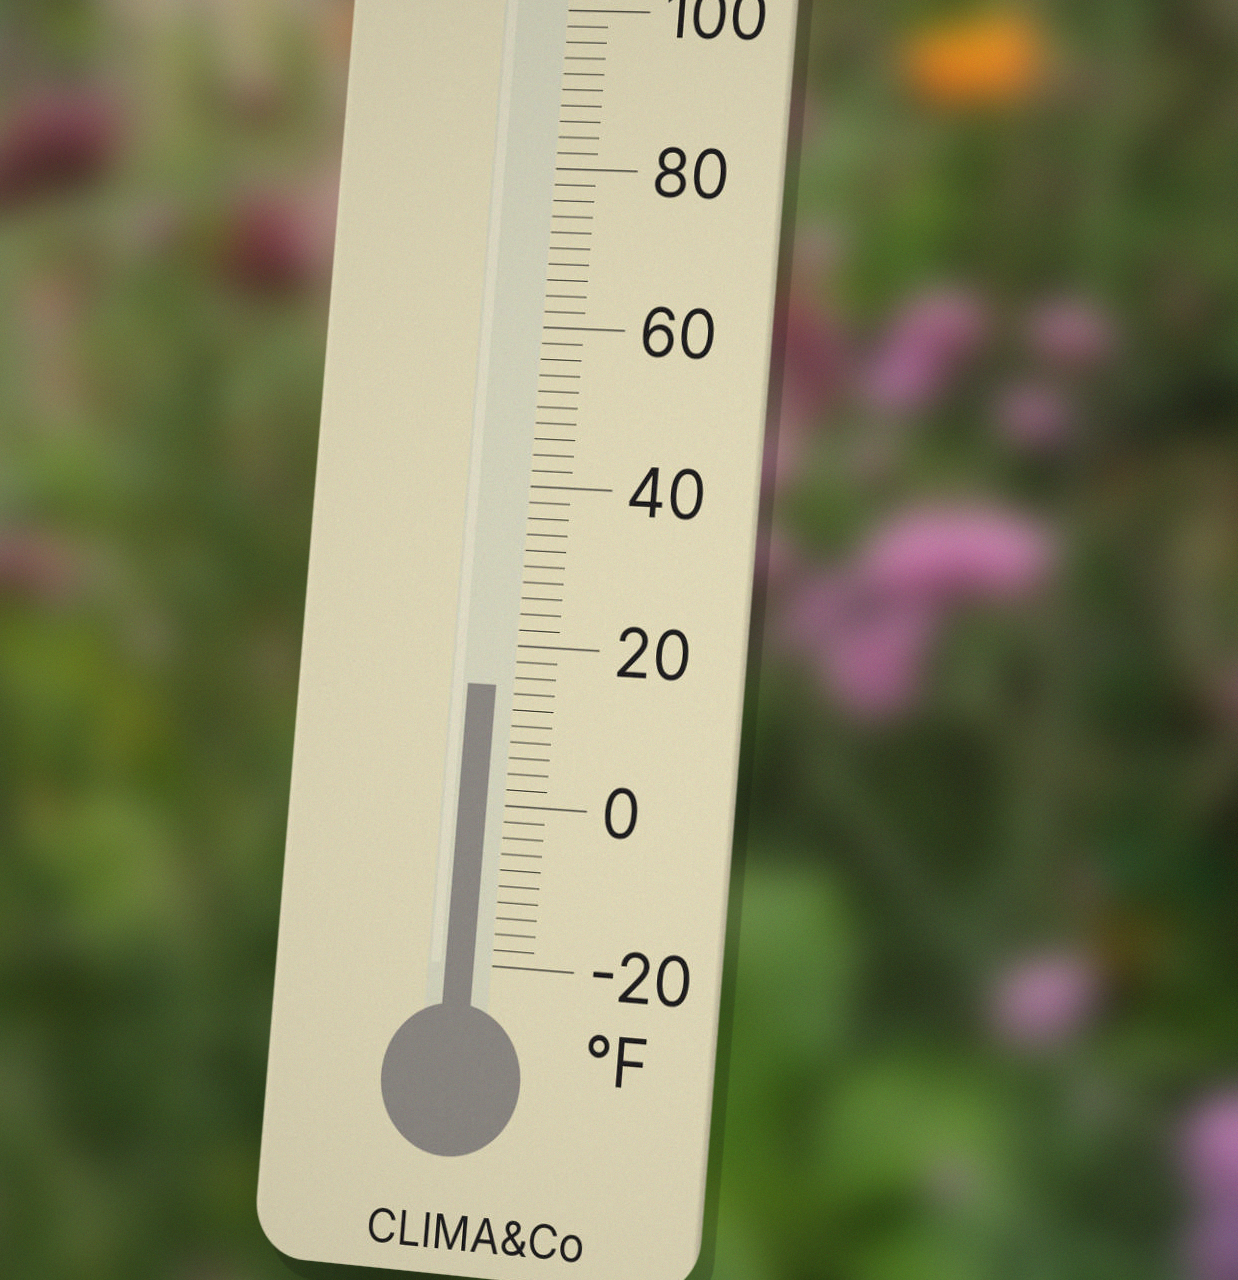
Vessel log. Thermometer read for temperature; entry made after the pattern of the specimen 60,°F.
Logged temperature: 15,°F
